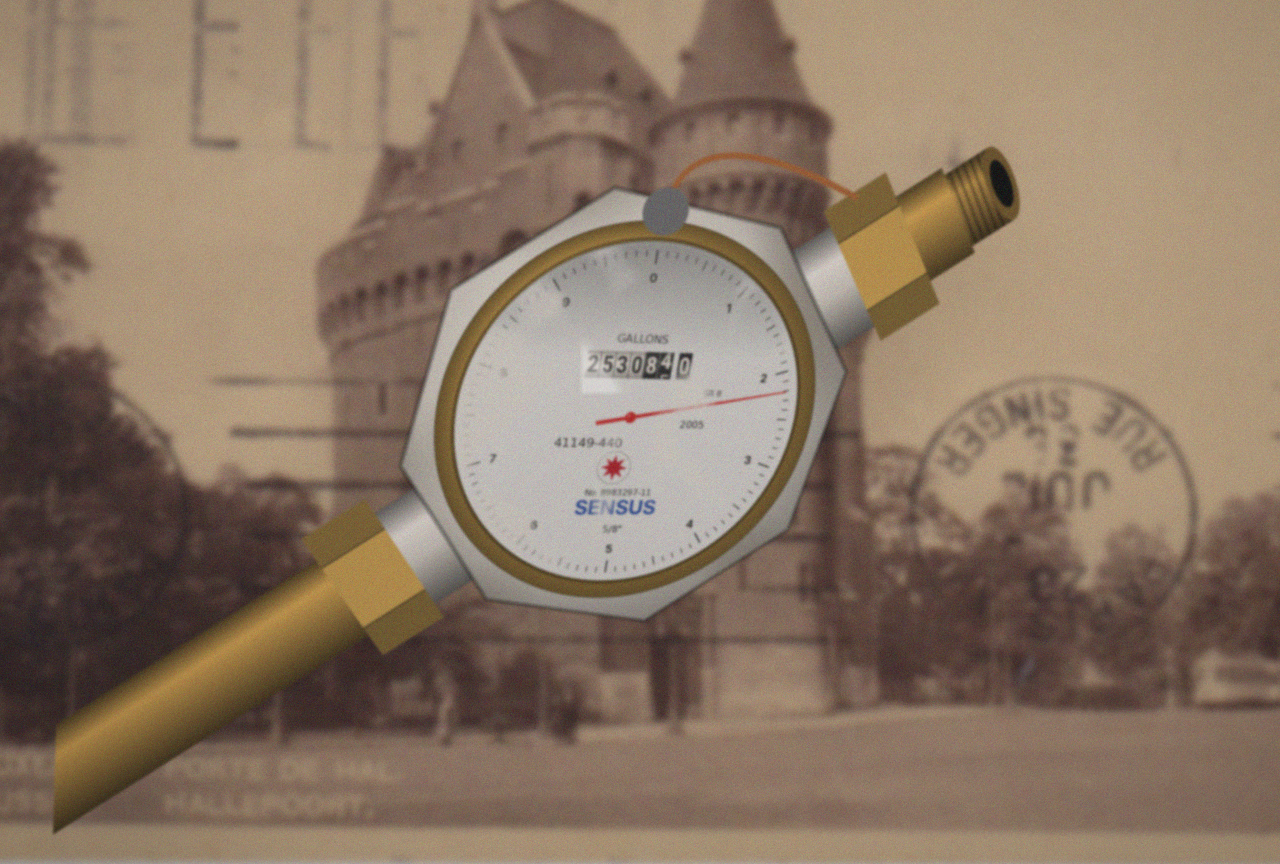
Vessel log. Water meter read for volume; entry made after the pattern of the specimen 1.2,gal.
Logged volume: 2530842.2,gal
